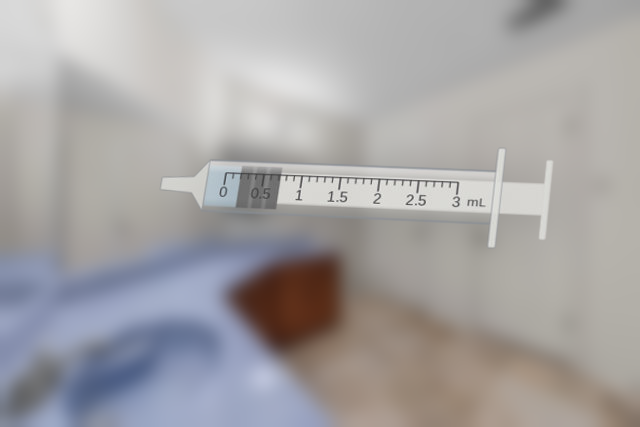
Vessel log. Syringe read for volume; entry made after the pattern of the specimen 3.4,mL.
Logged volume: 0.2,mL
